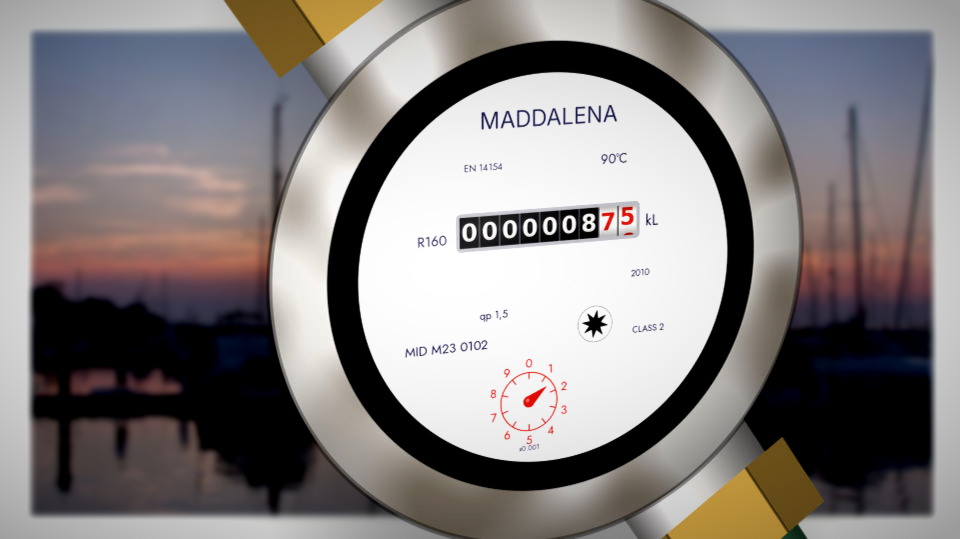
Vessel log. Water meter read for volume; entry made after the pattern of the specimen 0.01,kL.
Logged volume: 8.751,kL
